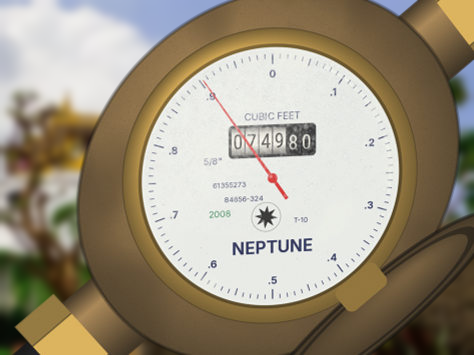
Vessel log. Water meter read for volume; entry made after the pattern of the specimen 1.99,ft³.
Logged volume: 74979.90,ft³
